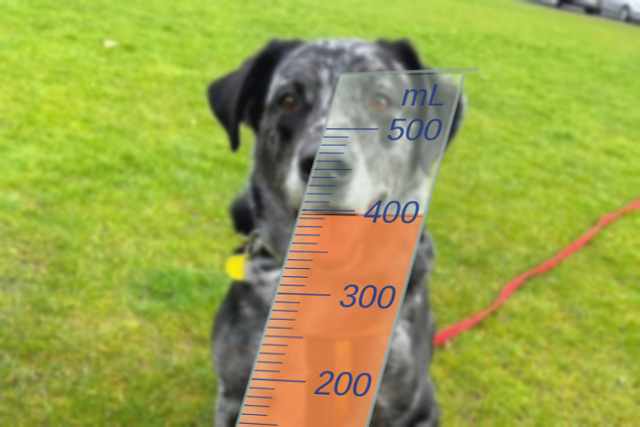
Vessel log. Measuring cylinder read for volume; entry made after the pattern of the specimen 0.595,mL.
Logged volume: 395,mL
